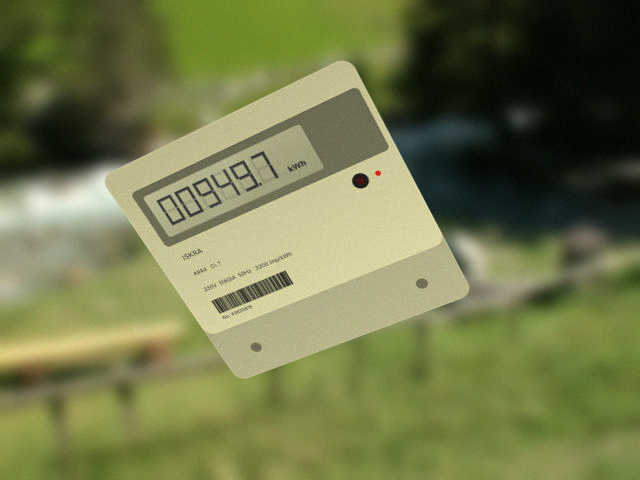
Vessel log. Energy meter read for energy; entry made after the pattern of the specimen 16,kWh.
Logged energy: 949.7,kWh
